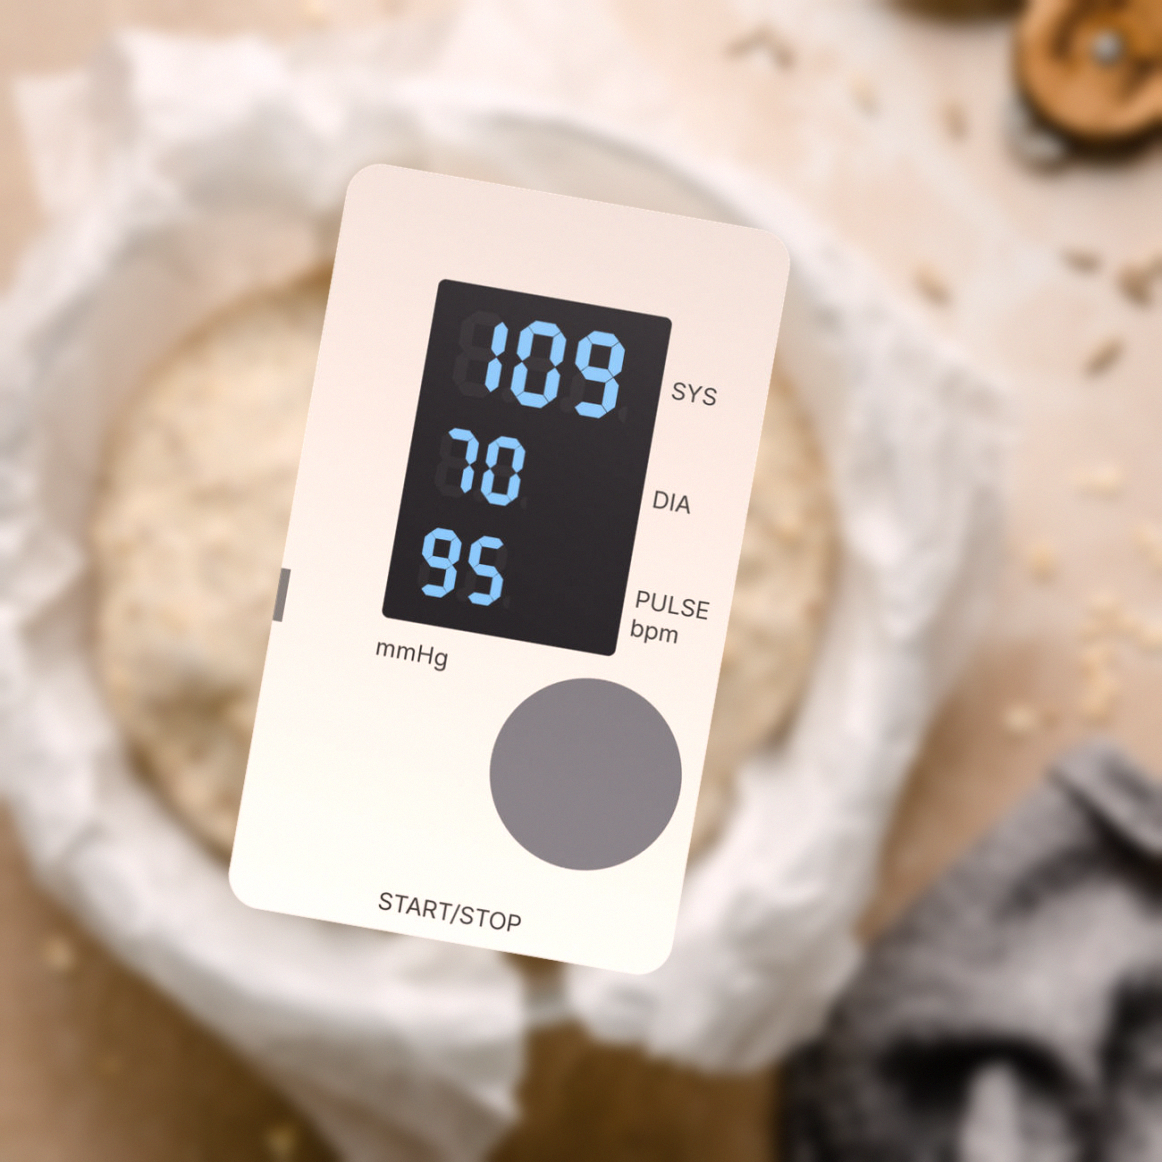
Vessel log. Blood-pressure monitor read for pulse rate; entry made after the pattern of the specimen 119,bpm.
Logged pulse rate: 95,bpm
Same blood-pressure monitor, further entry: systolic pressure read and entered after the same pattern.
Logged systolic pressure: 109,mmHg
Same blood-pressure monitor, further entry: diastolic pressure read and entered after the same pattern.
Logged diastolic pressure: 70,mmHg
